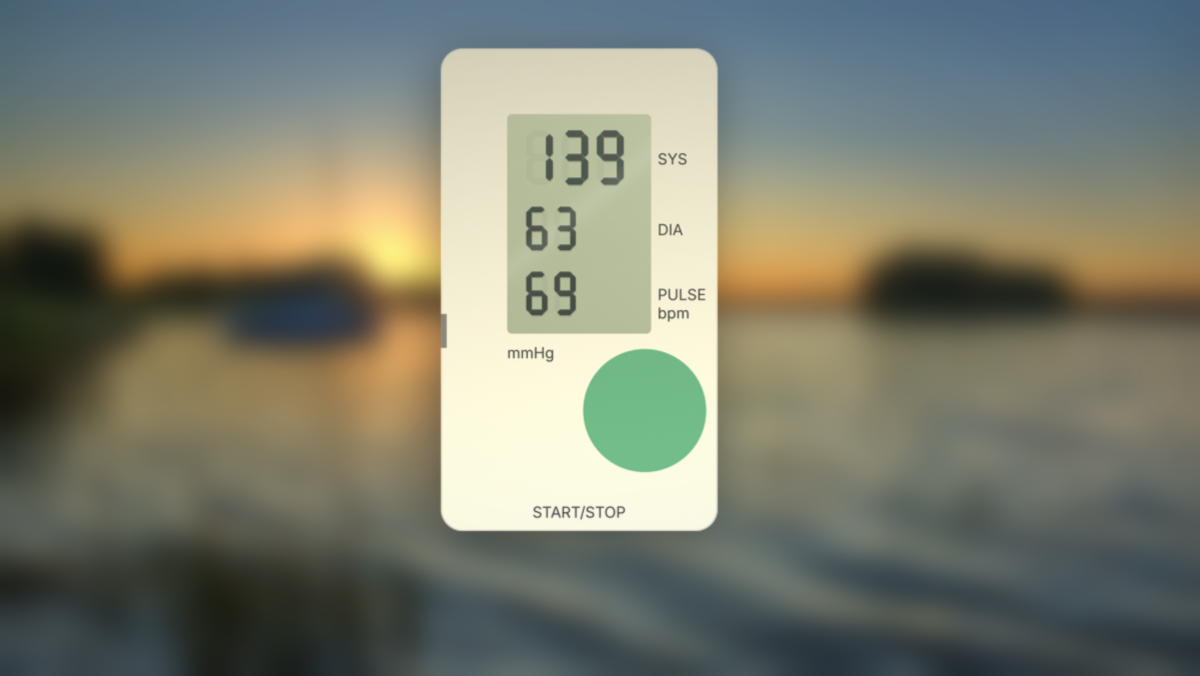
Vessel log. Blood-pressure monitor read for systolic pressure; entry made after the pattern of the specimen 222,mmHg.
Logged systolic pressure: 139,mmHg
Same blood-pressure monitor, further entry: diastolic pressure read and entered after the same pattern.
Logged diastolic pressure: 63,mmHg
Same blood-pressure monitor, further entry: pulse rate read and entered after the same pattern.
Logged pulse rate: 69,bpm
